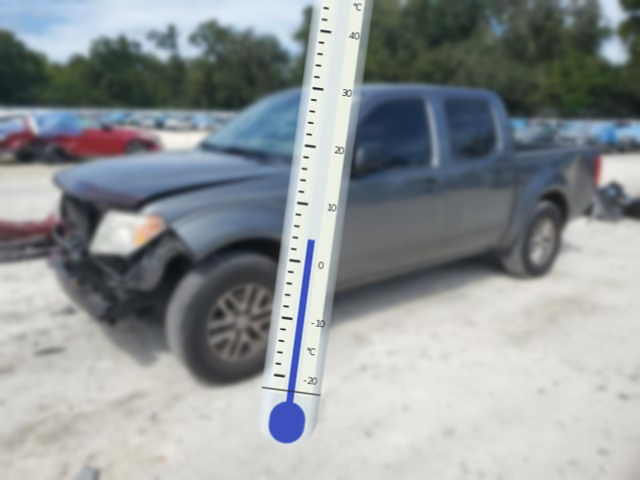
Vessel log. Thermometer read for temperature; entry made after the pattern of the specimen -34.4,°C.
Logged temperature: 4,°C
